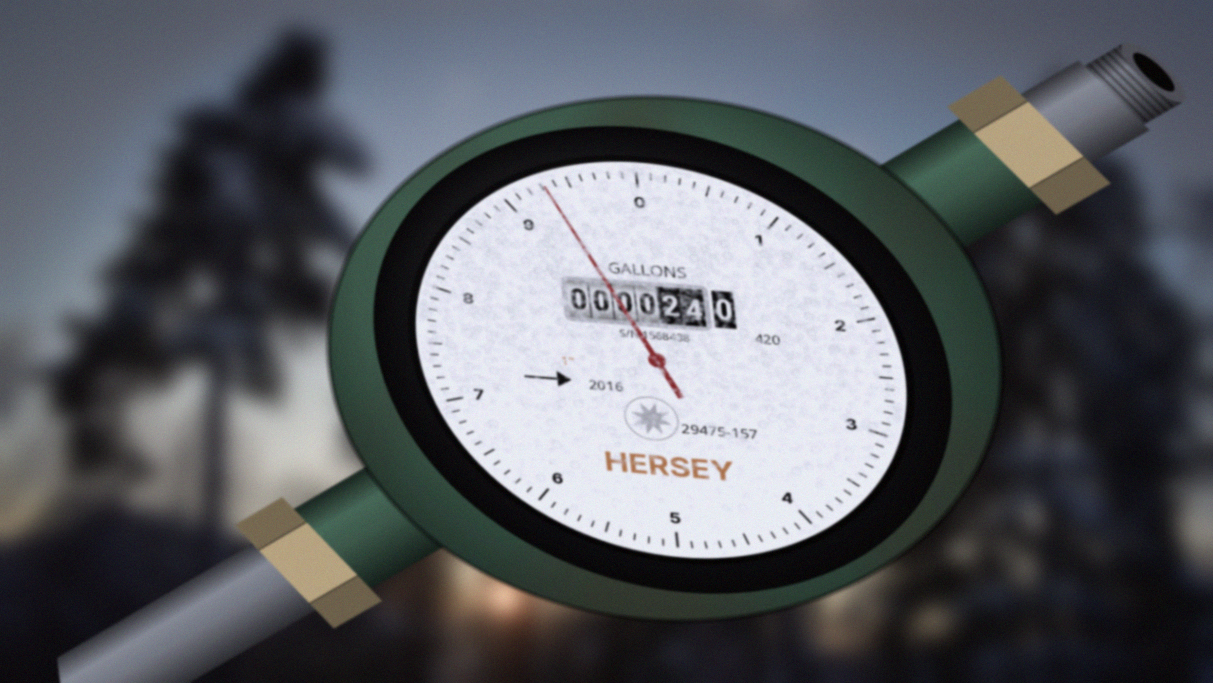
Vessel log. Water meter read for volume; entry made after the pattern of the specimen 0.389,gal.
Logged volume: 239.3,gal
